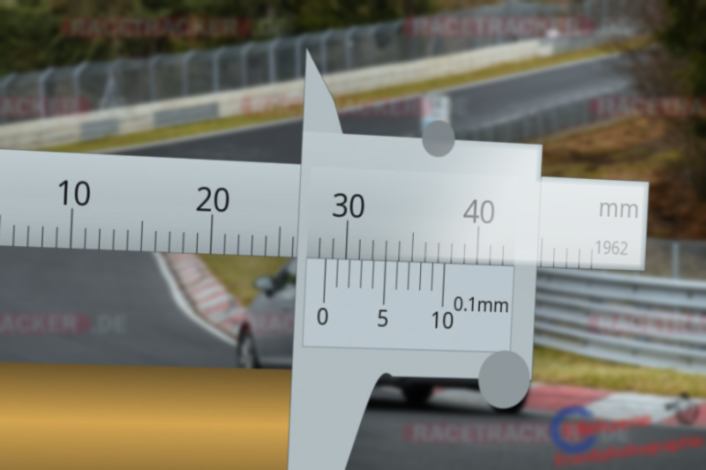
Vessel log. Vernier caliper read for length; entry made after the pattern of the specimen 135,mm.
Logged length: 28.5,mm
